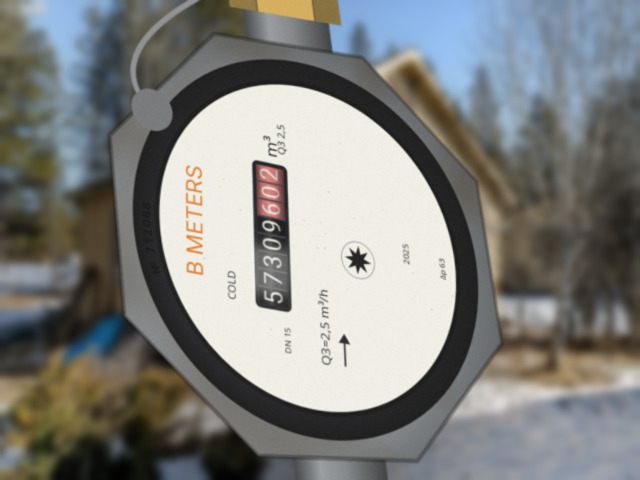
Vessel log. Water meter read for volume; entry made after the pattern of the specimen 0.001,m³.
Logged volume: 57309.602,m³
